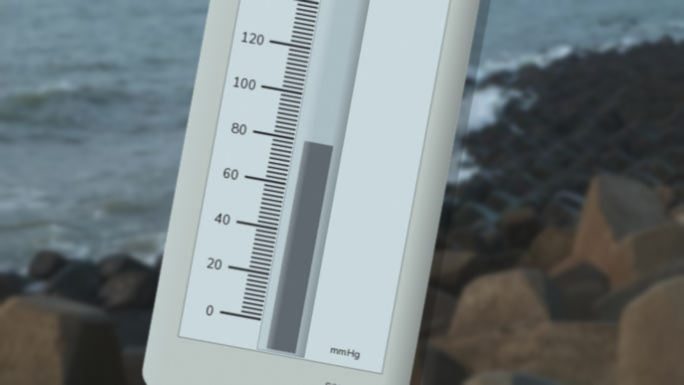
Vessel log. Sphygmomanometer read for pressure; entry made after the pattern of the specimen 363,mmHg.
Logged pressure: 80,mmHg
